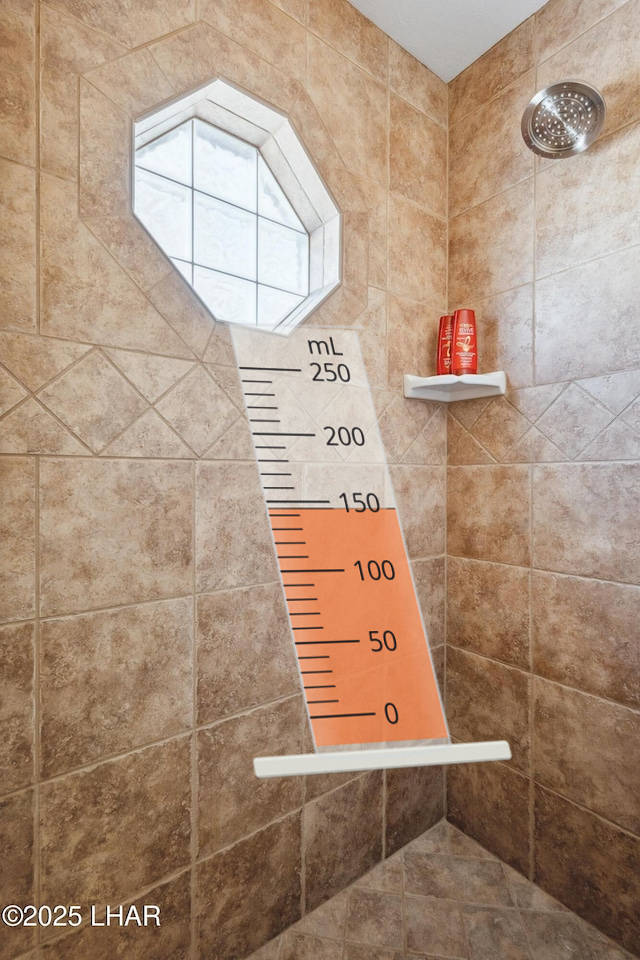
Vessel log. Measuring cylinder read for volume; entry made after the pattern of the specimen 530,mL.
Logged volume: 145,mL
